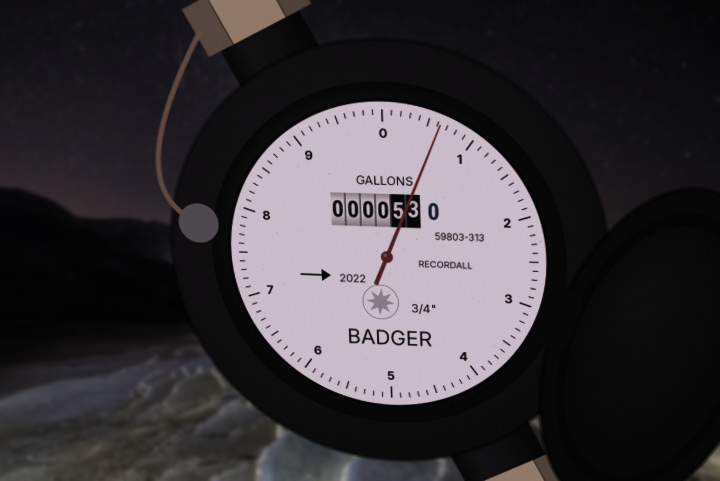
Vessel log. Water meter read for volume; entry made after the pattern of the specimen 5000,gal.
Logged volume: 530.6,gal
